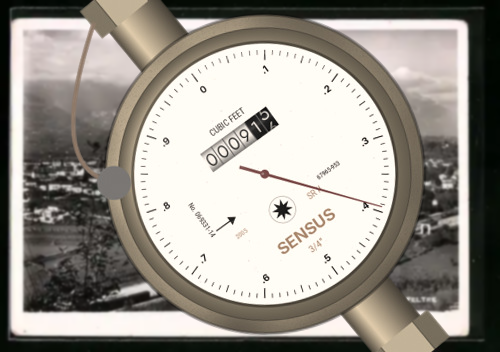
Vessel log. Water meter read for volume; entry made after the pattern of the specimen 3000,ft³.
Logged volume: 915.39,ft³
